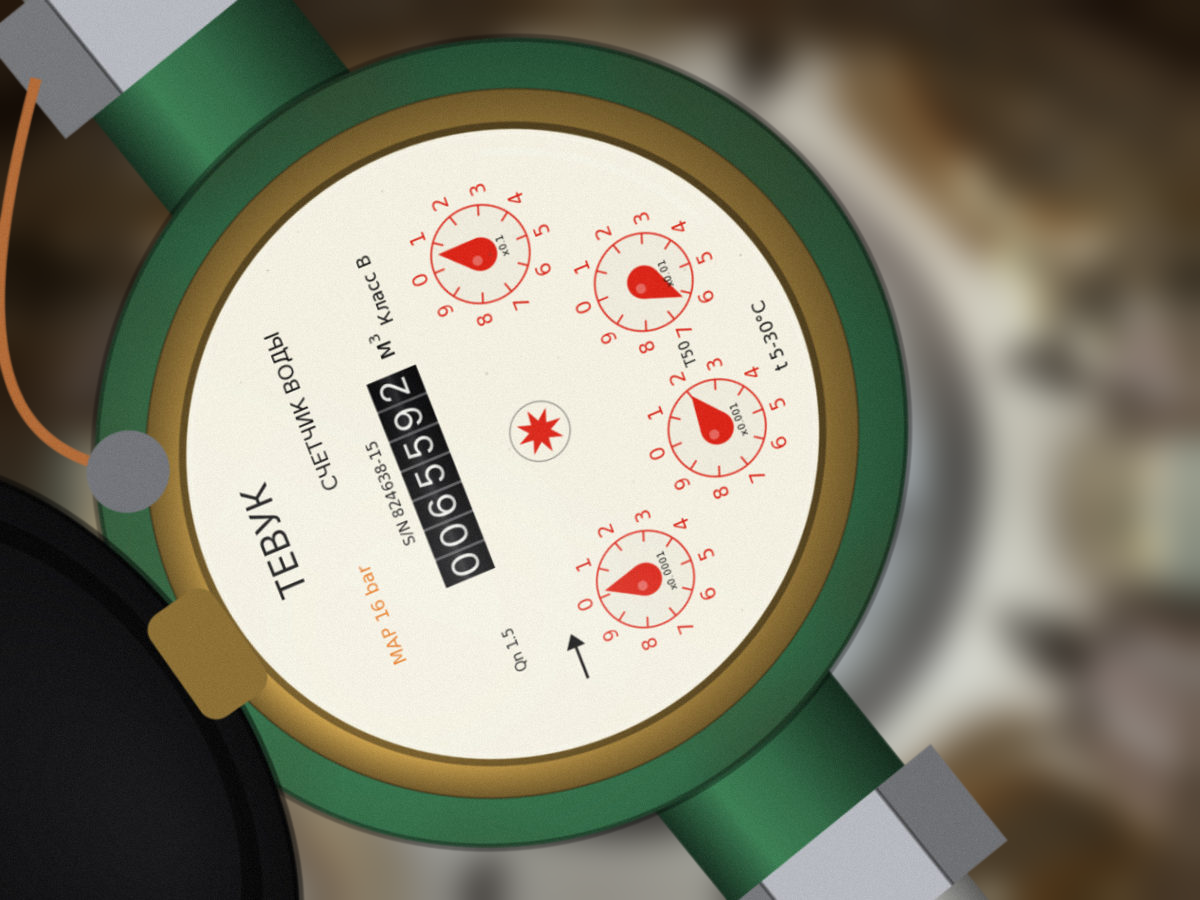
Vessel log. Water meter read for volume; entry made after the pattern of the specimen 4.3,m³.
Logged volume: 65592.0620,m³
